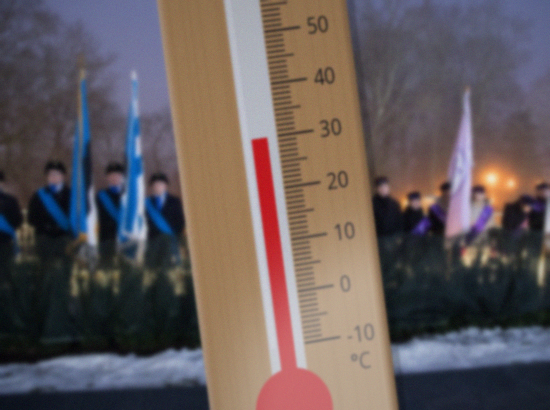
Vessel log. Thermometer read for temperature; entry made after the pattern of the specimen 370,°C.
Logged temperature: 30,°C
